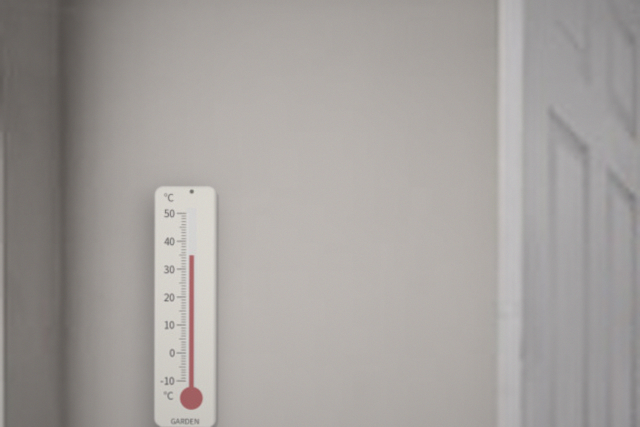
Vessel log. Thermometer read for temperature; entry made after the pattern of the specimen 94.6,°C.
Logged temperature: 35,°C
